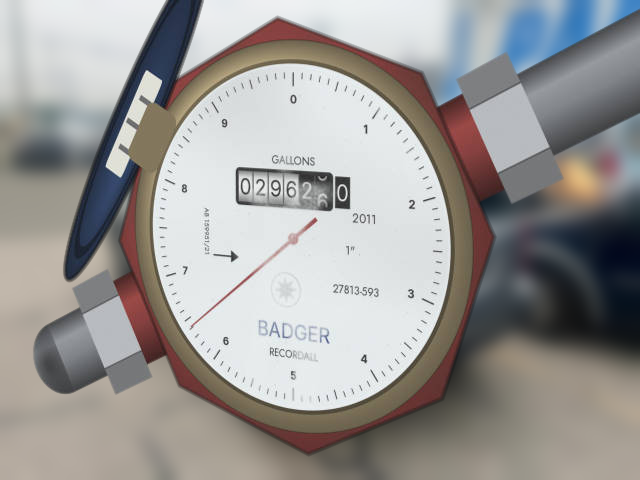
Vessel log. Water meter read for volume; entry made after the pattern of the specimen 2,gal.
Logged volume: 296256.4,gal
